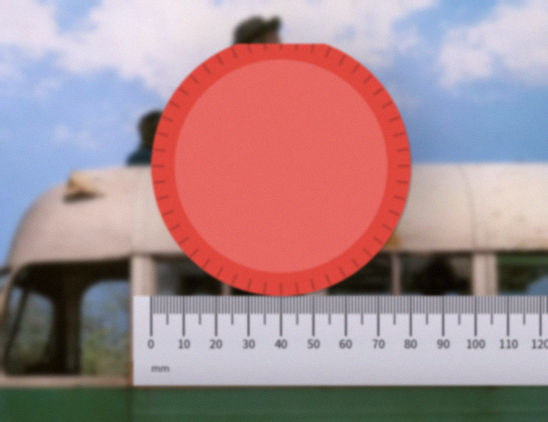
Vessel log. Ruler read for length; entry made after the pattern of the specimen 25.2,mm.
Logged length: 80,mm
